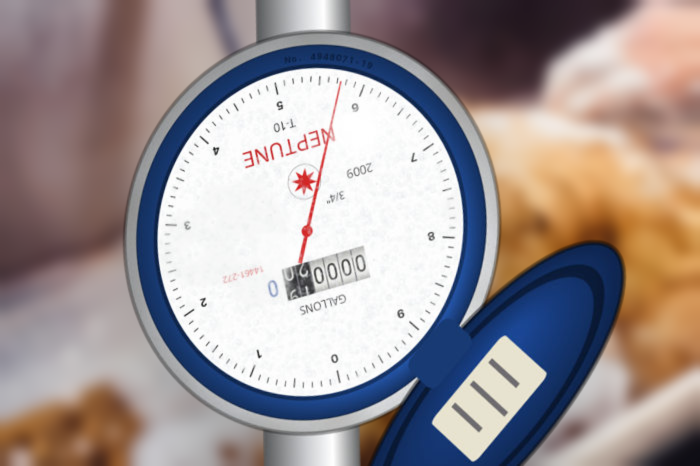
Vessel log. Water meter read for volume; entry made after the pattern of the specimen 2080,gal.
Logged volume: 195.7,gal
